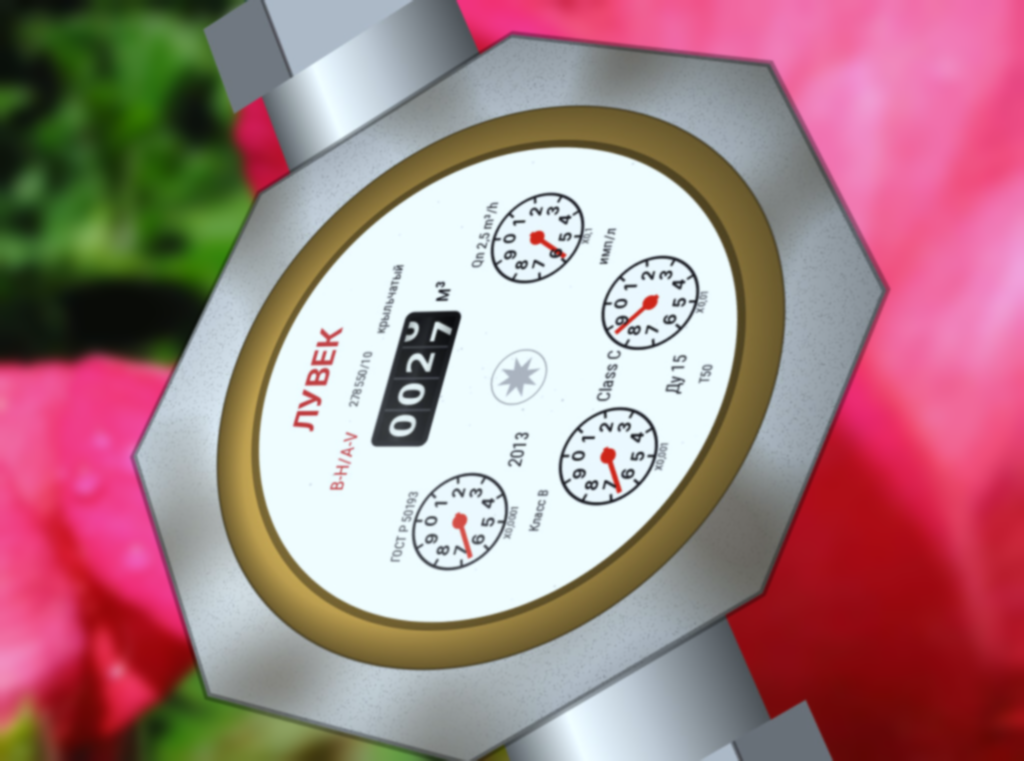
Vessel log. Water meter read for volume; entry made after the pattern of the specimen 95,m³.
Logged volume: 26.5866,m³
